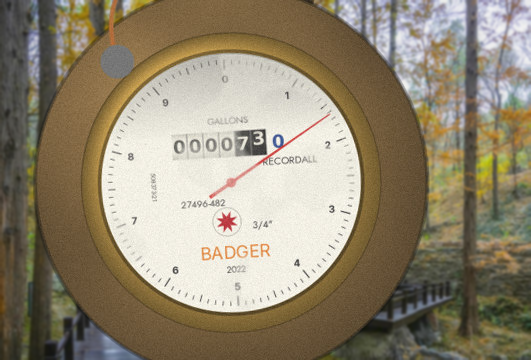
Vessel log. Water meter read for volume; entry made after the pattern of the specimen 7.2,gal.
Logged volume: 731.6,gal
